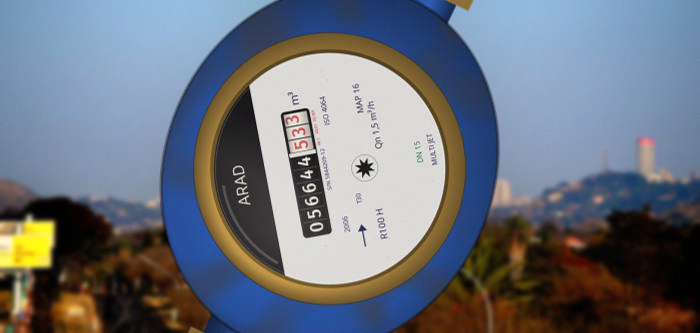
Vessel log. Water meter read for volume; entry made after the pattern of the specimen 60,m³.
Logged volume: 56644.533,m³
